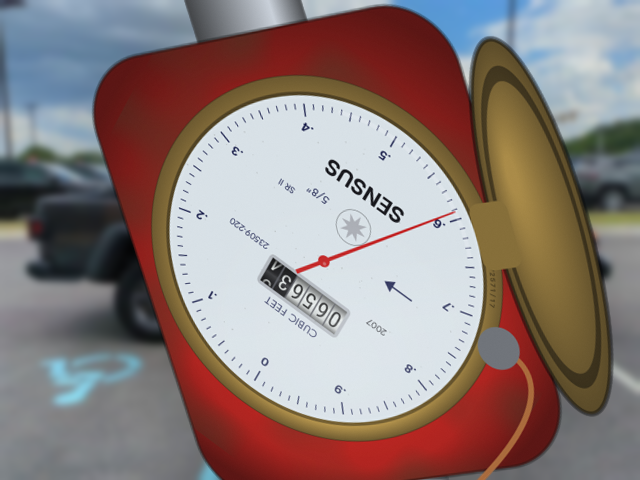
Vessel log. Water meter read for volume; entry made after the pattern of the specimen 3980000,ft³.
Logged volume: 65633.59,ft³
